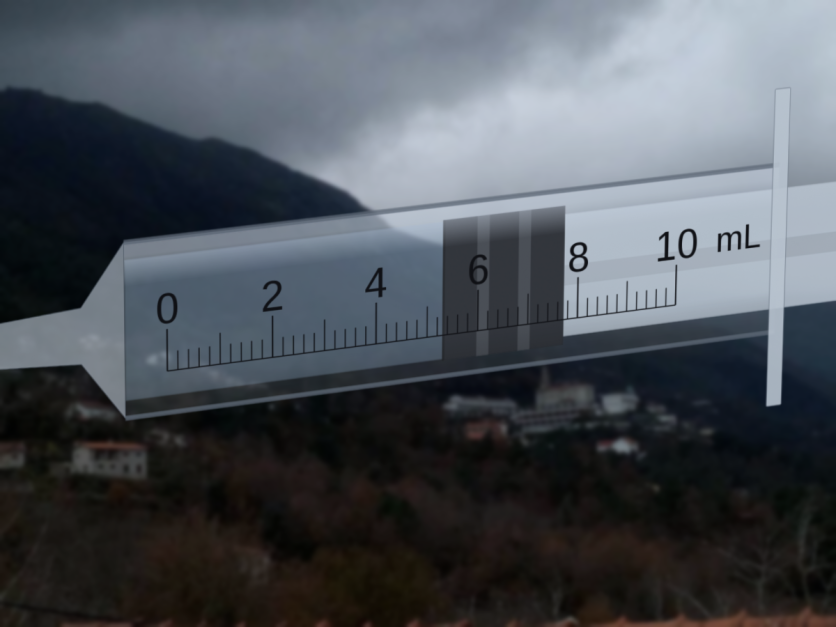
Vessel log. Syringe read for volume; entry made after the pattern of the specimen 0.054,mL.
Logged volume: 5.3,mL
